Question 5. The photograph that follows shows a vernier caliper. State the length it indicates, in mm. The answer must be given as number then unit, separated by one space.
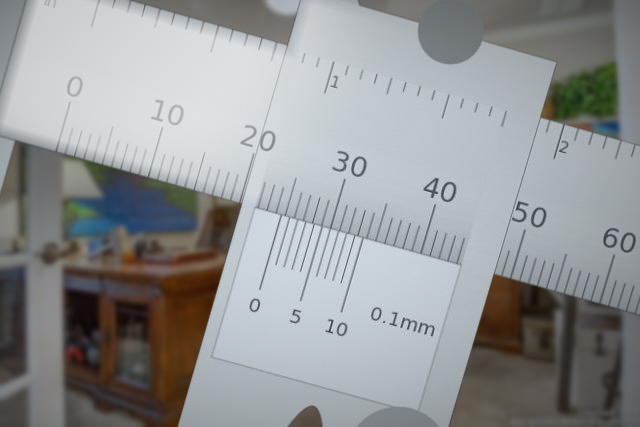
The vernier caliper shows 24.6 mm
